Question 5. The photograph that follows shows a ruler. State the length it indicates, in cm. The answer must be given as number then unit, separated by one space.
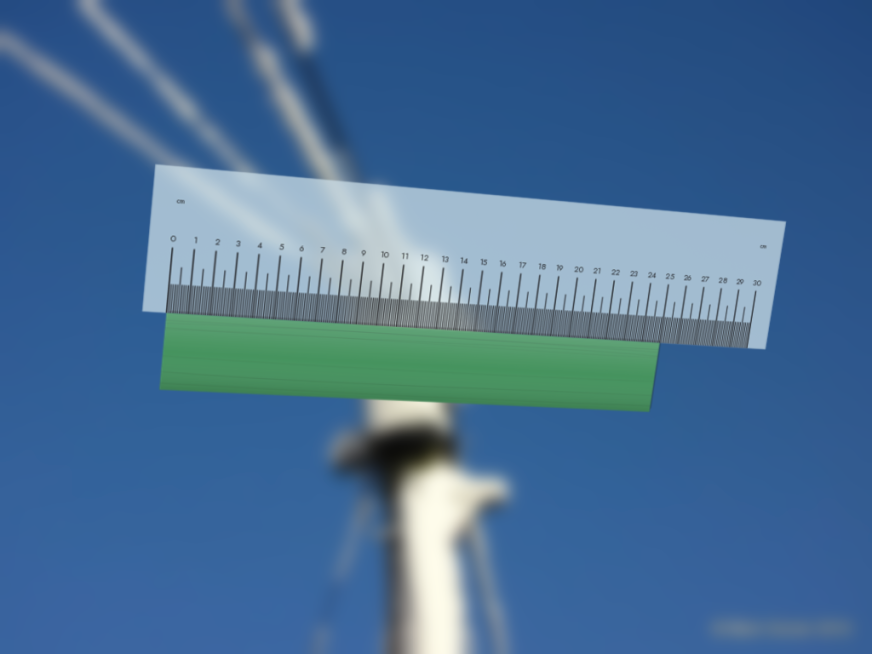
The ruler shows 25 cm
